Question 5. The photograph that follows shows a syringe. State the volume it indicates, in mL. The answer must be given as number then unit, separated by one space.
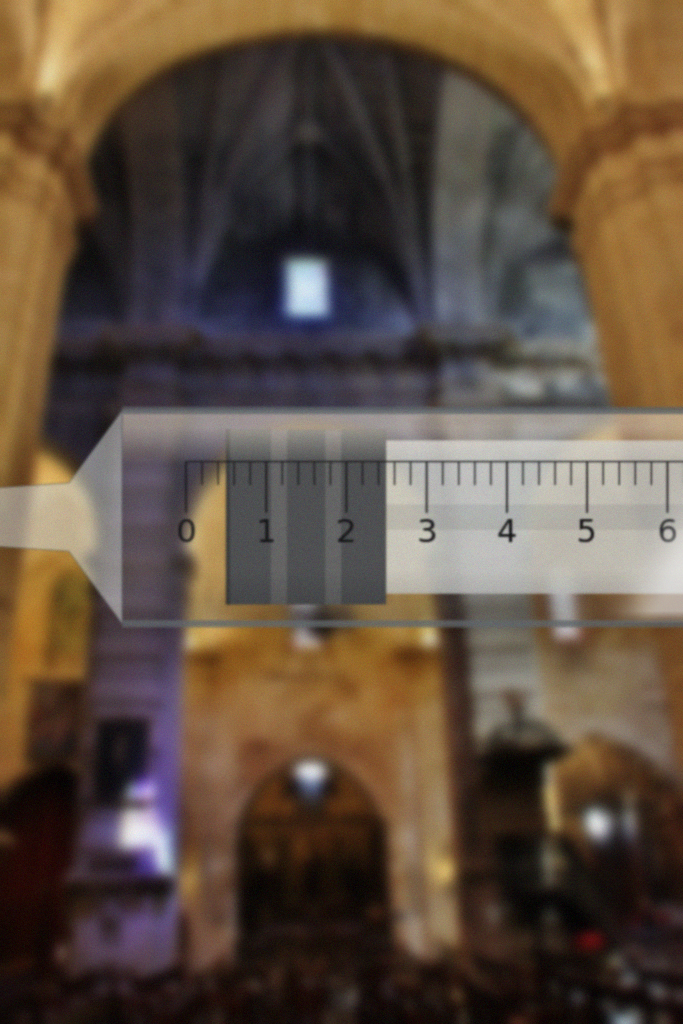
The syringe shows 0.5 mL
